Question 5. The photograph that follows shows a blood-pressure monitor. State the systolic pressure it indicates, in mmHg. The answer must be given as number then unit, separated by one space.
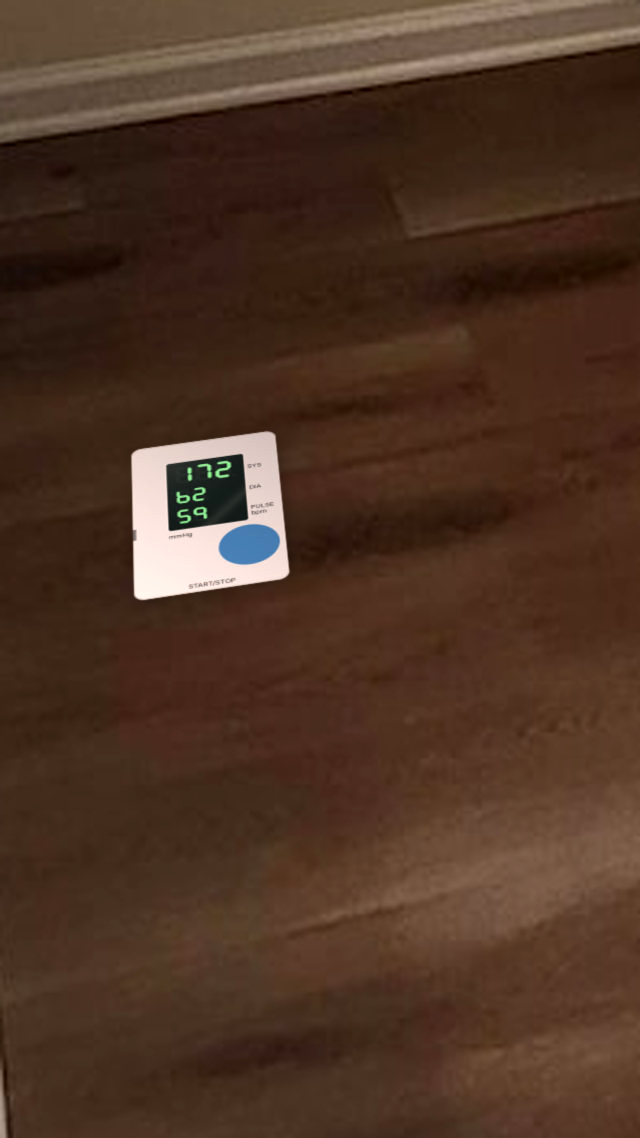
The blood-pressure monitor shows 172 mmHg
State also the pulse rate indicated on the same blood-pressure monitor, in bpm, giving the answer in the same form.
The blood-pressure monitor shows 59 bpm
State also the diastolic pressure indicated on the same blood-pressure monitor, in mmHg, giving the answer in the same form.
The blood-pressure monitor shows 62 mmHg
